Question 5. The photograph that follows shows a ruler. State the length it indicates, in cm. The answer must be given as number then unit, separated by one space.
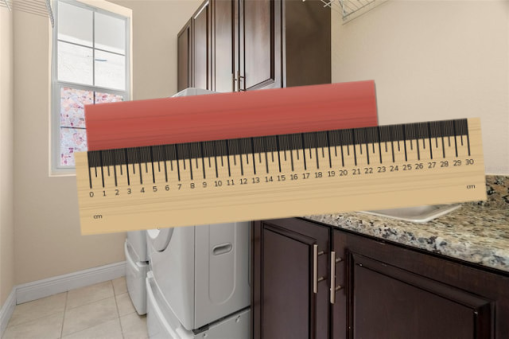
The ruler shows 23 cm
